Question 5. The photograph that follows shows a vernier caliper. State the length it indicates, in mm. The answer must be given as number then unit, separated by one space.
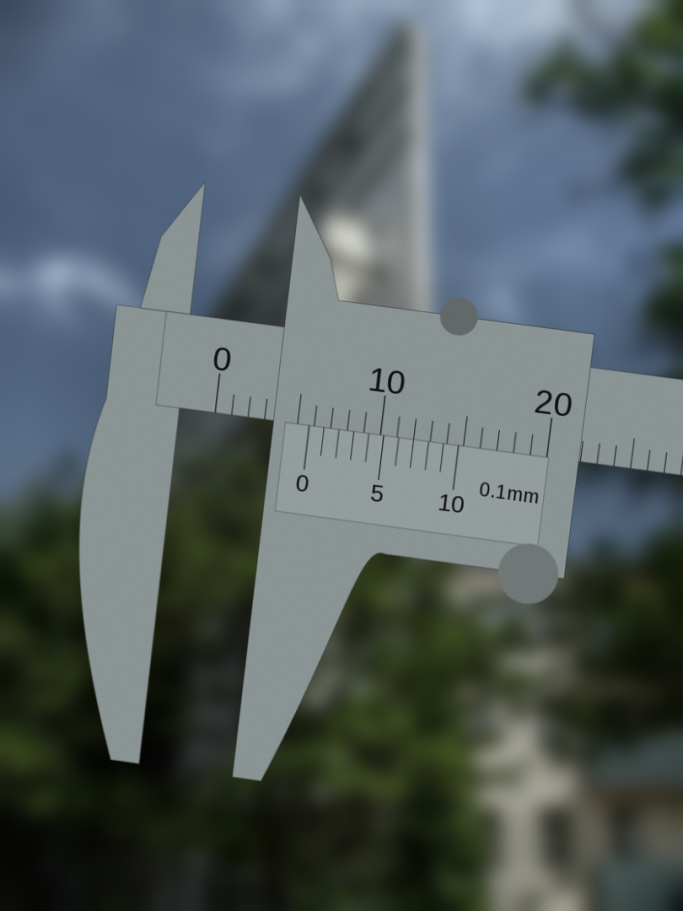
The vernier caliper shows 5.7 mm
